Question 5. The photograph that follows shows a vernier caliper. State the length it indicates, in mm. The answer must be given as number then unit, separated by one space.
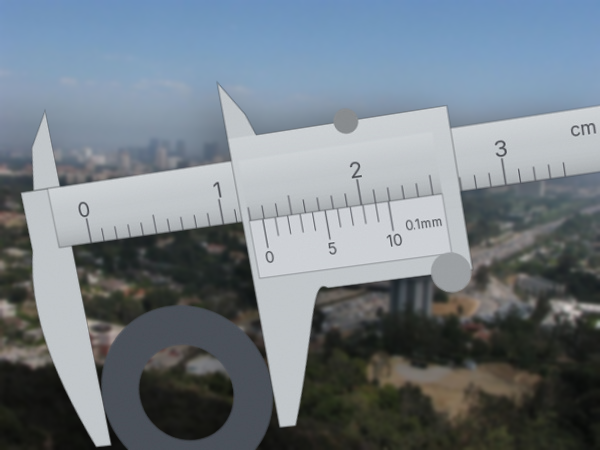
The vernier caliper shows 12.9 mm
